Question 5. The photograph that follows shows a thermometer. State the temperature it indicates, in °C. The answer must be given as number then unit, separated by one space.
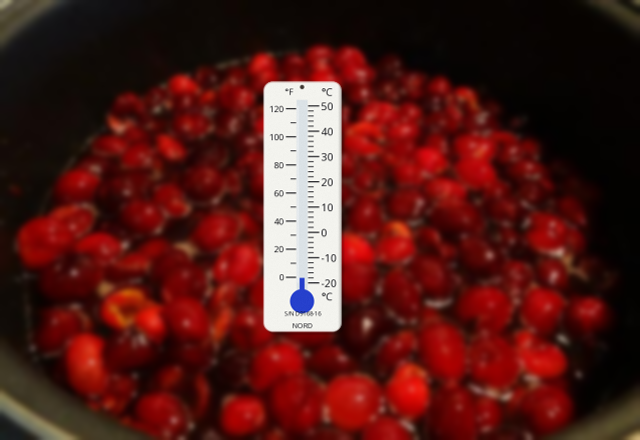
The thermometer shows -18 °C
